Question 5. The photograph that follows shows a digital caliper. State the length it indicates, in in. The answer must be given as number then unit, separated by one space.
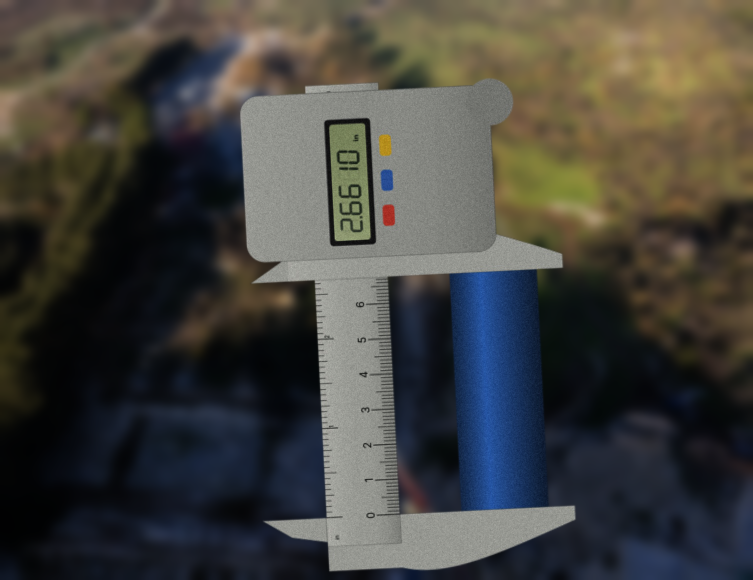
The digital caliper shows 2.6610 in
